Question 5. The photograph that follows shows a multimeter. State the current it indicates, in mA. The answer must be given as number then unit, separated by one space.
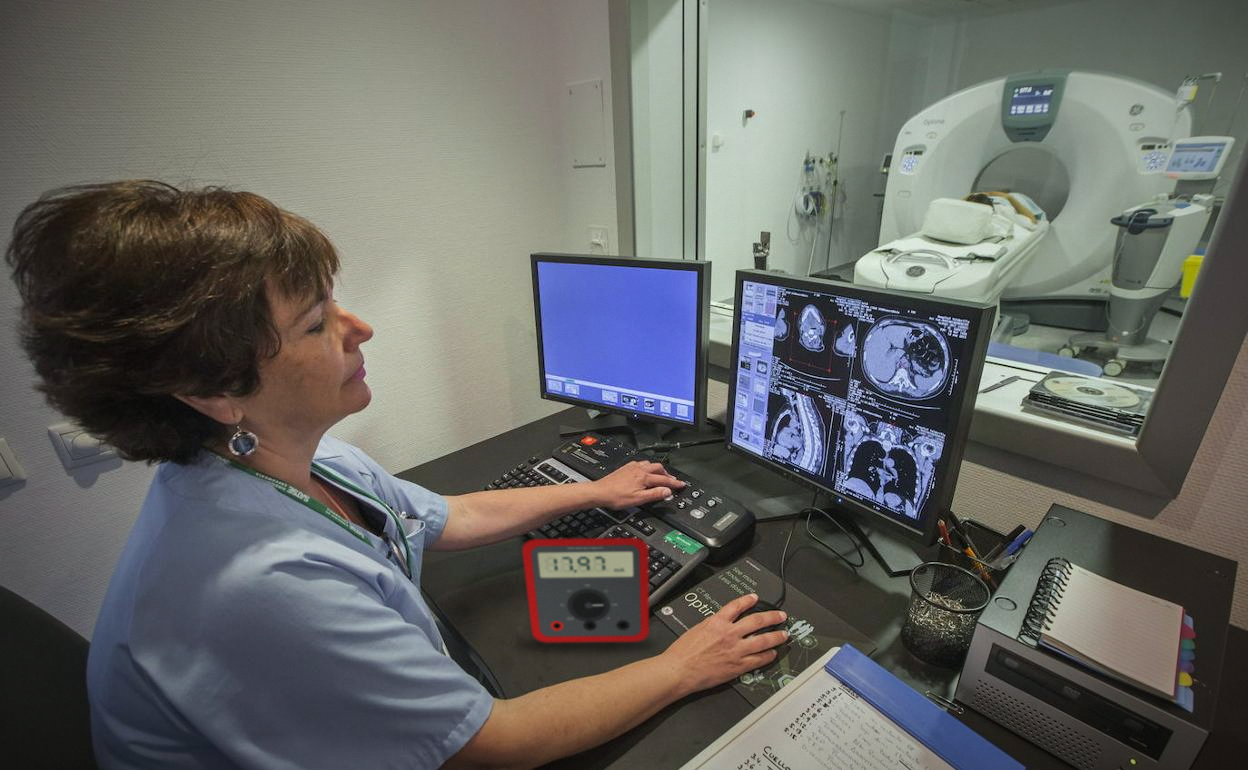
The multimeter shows 17.97 mA
